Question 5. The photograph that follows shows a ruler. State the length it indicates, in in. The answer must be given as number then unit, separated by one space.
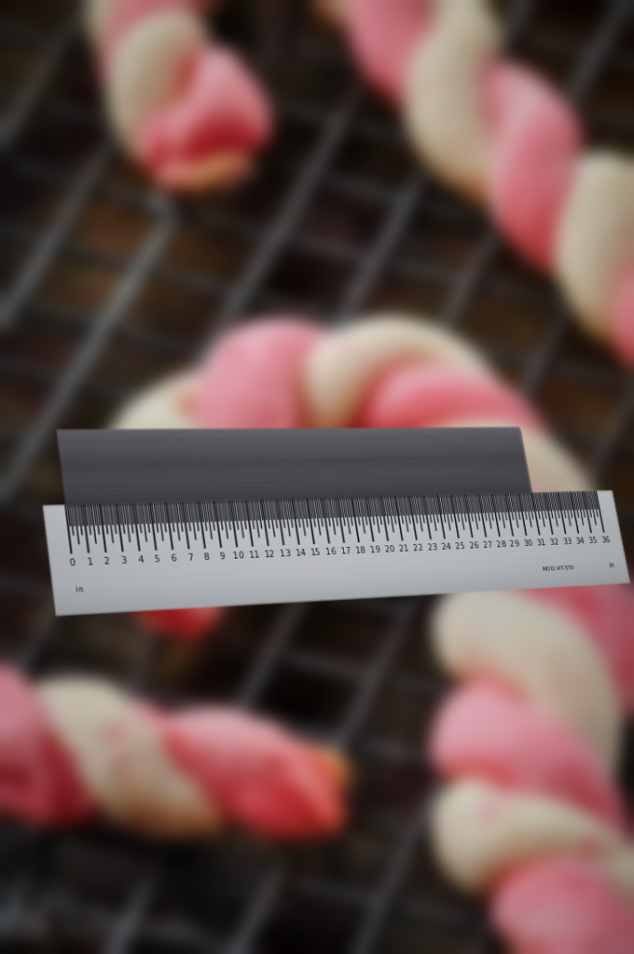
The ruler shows 31 in
